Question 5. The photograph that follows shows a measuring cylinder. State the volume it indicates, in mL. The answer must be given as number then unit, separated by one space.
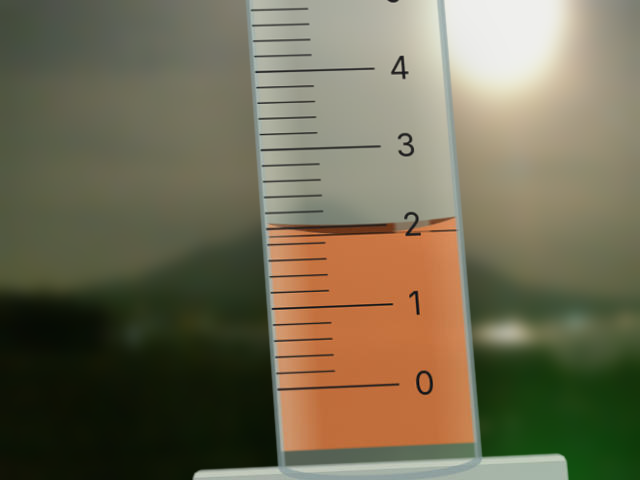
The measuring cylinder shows 1.9 mL
